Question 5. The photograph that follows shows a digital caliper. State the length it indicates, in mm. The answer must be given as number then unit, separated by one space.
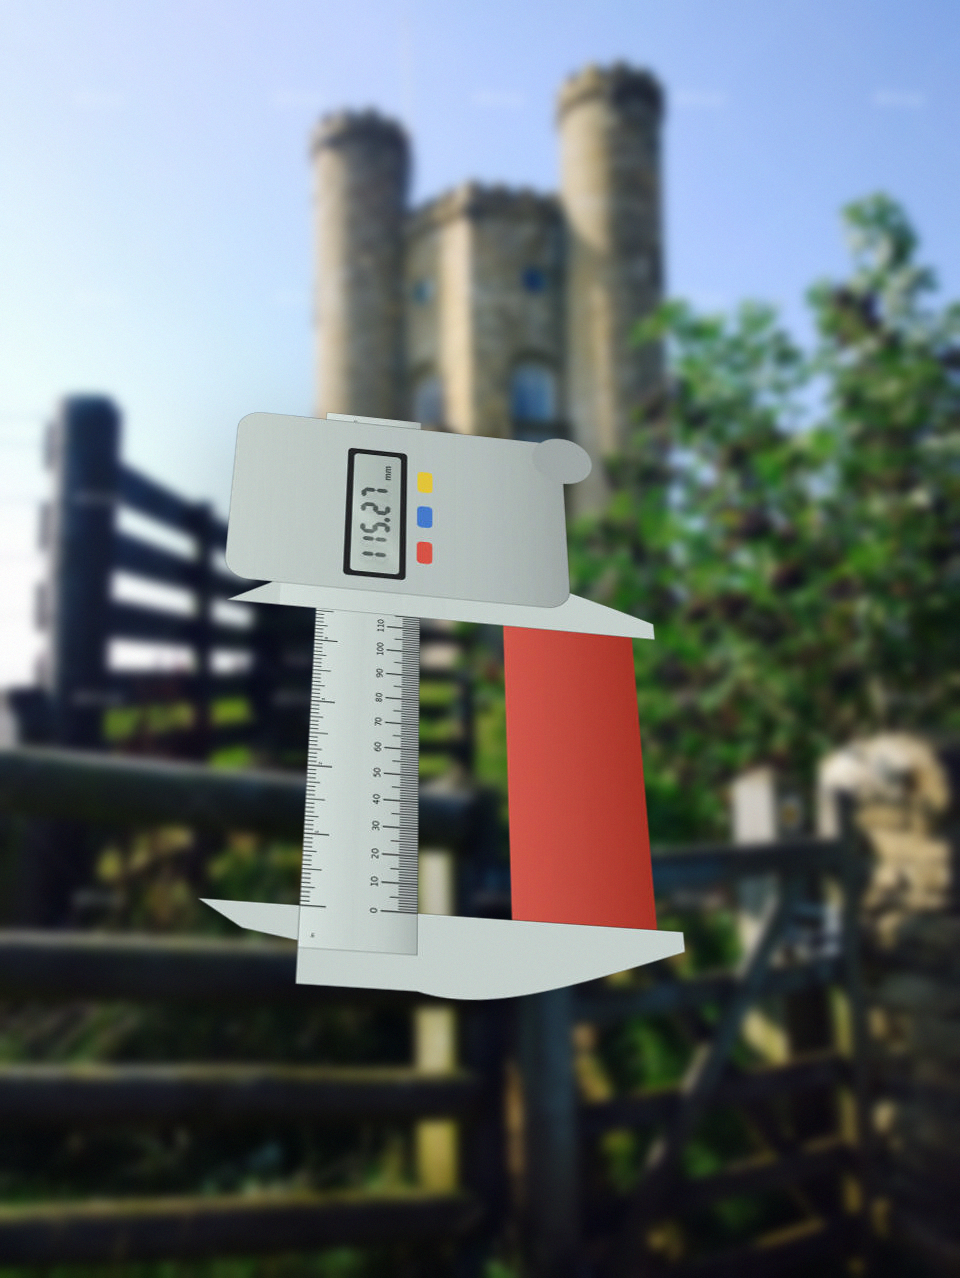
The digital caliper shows 115.27 mm
